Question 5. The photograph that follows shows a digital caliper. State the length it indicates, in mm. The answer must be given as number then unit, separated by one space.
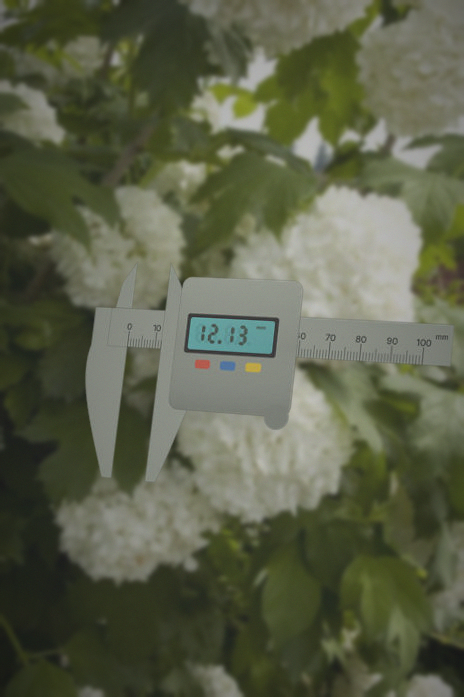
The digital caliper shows 12.13 mm
